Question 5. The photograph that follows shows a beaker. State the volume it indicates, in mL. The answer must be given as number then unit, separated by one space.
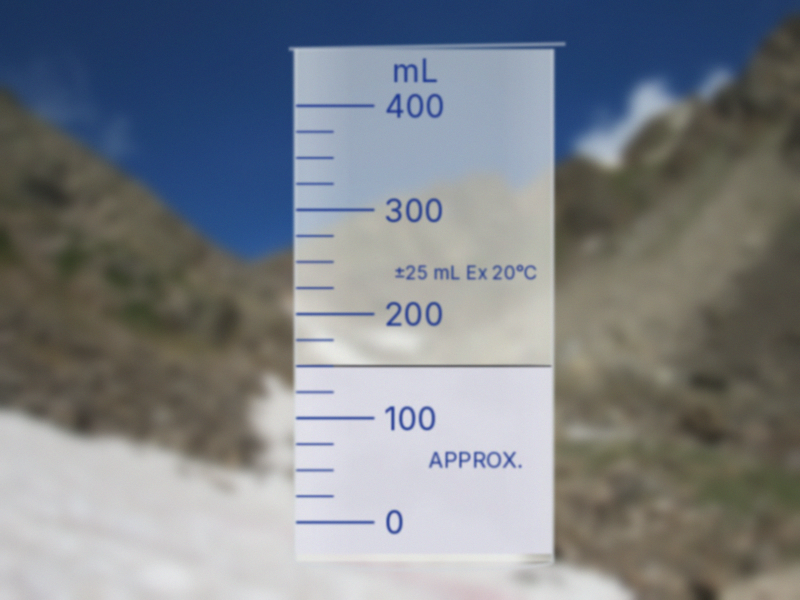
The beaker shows 150 mL
